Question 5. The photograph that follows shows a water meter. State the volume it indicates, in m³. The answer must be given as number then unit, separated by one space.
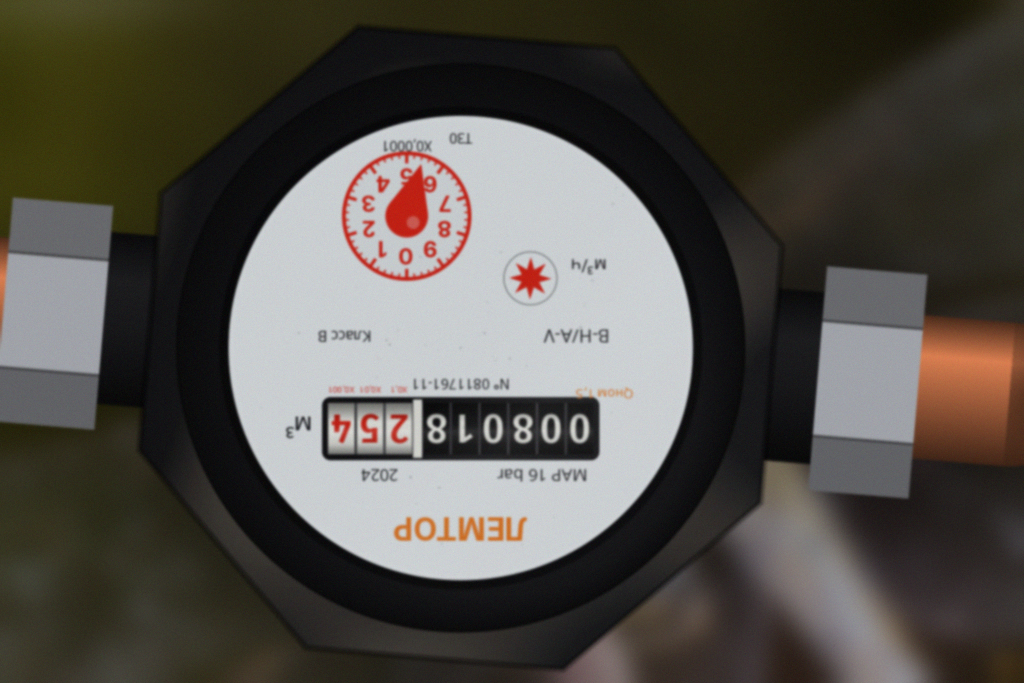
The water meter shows 8018.2545 m³
